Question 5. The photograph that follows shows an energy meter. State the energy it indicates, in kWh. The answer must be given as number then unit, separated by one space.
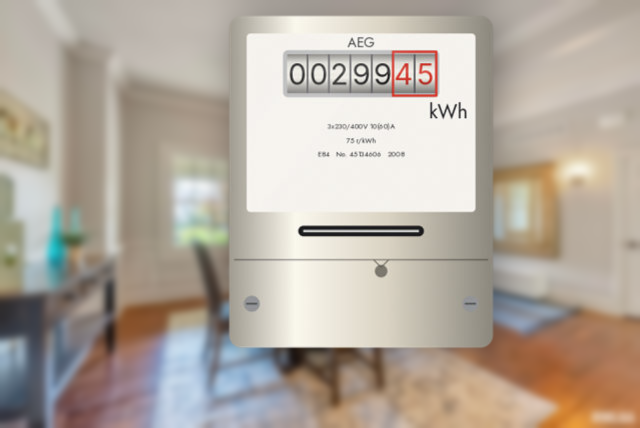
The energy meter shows 299.45 kWh
